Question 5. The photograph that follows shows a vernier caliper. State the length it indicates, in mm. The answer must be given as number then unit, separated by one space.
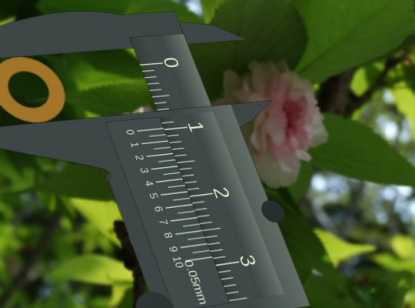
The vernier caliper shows 9.8 mm
